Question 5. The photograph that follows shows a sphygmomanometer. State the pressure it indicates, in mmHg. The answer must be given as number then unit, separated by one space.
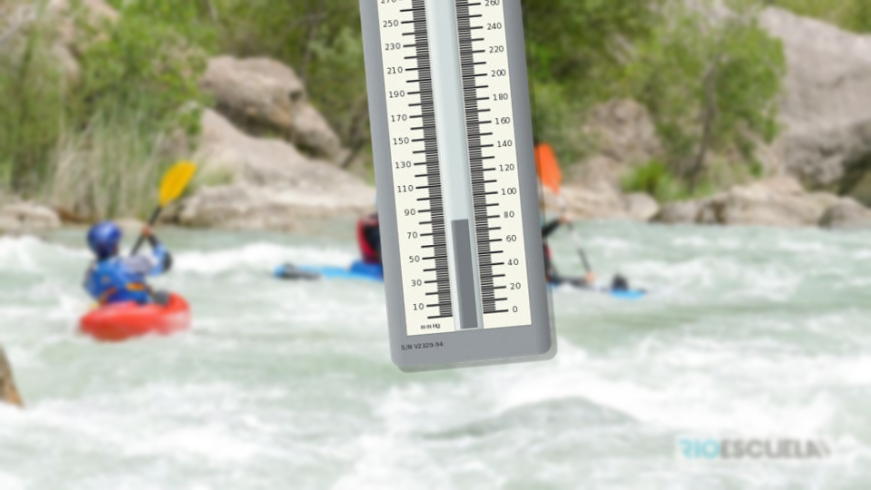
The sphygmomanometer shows 80 mmHg
